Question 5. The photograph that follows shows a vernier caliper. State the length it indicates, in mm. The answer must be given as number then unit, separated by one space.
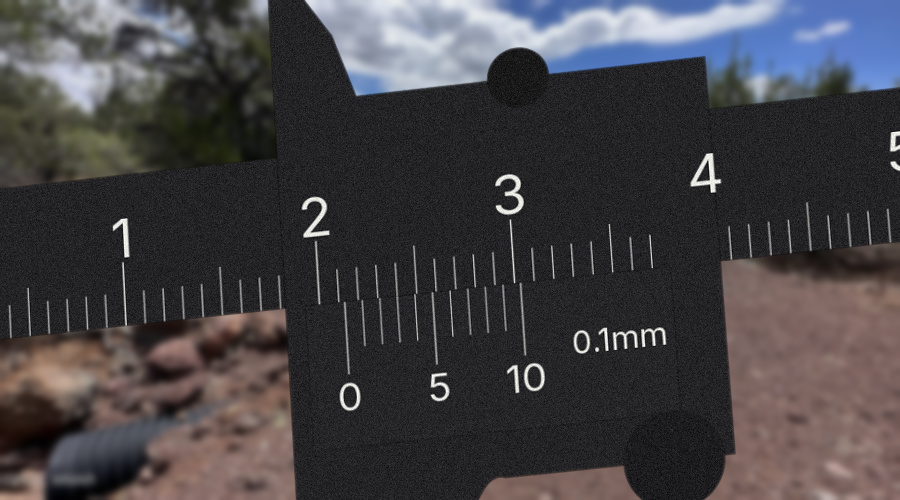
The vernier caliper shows 21.3 mm
